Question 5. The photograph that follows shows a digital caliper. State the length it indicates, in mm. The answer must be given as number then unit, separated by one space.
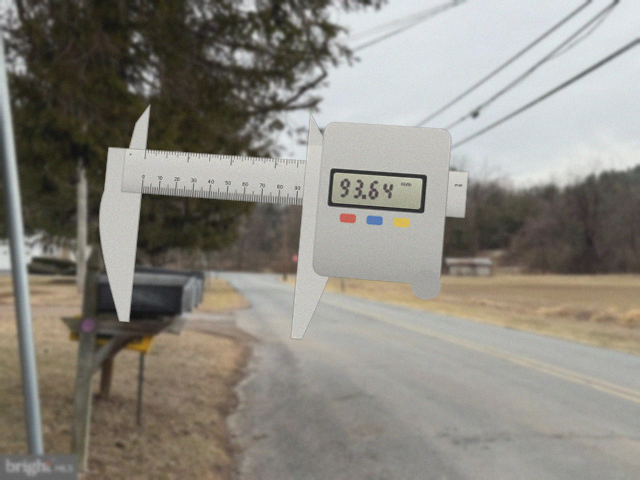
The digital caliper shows 93.64 mm
